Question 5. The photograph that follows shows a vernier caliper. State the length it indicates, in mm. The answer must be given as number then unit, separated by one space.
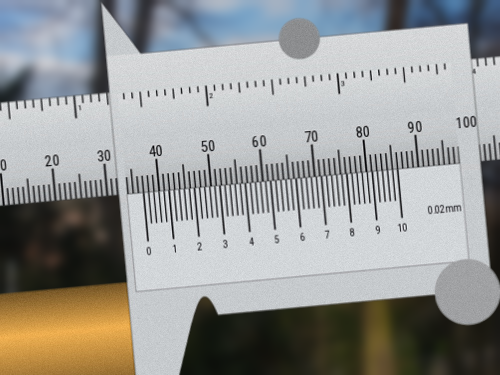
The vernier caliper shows 37.0 mm
